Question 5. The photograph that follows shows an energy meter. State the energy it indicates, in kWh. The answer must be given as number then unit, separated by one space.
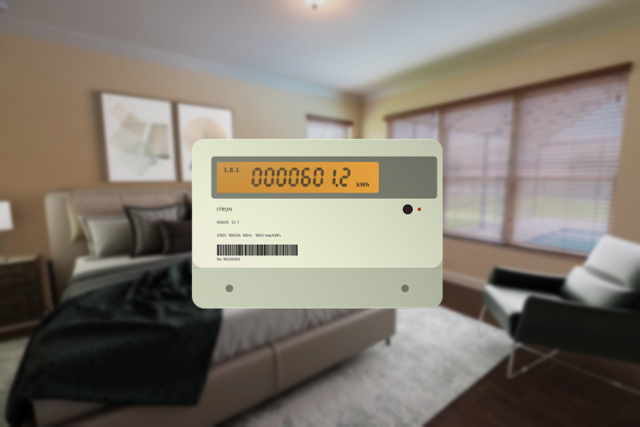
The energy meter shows 601.2 kWh
